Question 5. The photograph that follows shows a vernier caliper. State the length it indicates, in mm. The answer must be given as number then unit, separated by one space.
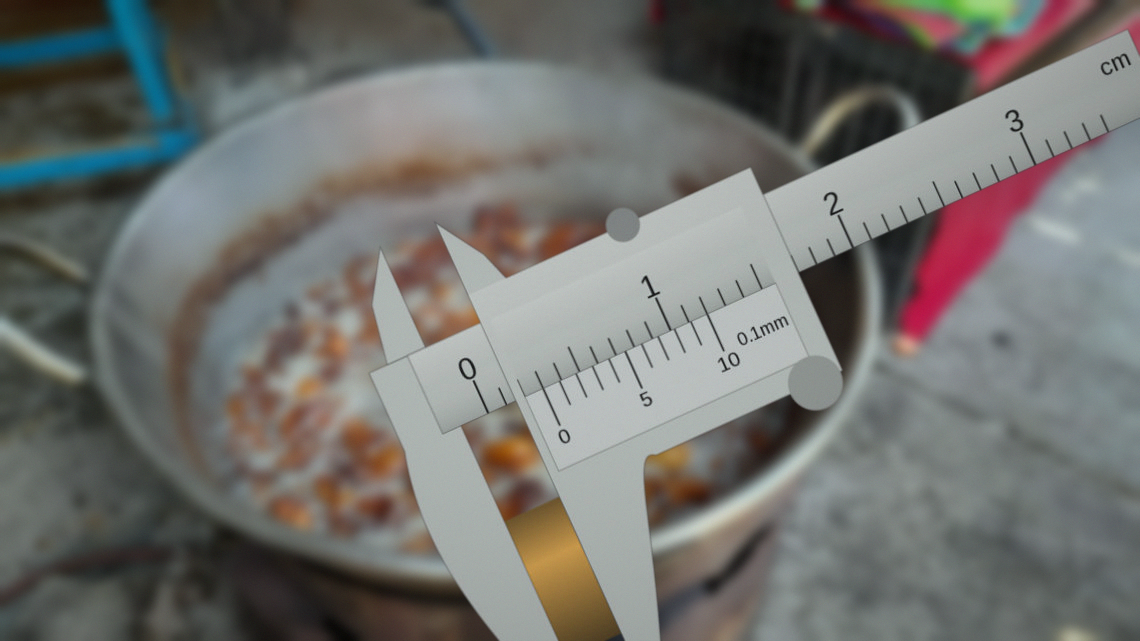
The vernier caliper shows 3.0 mm
